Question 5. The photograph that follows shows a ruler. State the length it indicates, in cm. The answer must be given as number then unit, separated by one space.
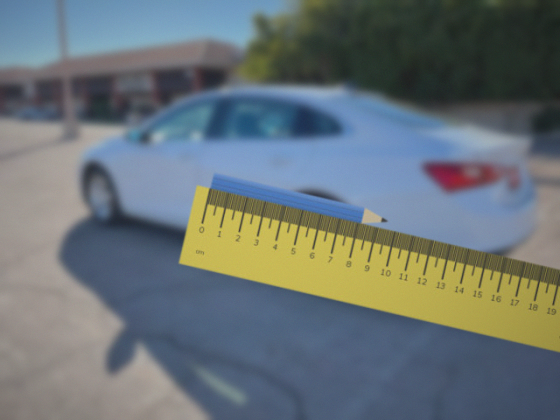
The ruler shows 9.5 cm
